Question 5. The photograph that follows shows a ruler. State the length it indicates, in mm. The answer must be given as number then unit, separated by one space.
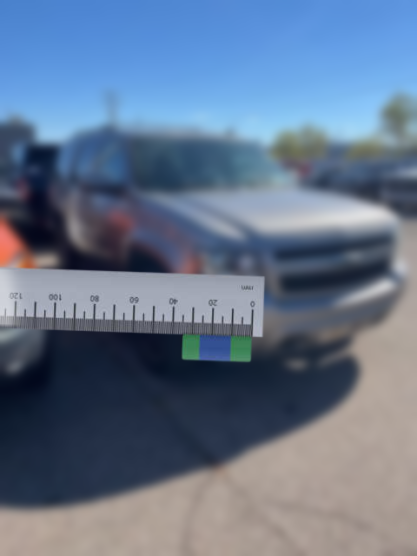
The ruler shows 35 mm
